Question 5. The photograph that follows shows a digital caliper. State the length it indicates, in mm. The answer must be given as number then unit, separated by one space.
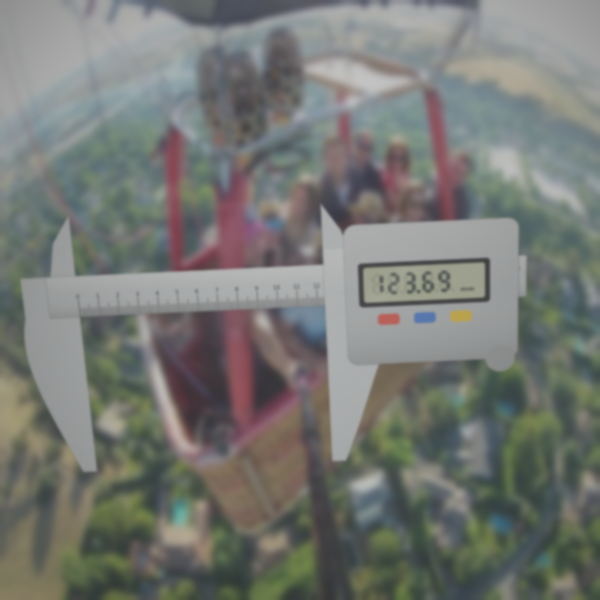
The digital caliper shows 123.69 mm
